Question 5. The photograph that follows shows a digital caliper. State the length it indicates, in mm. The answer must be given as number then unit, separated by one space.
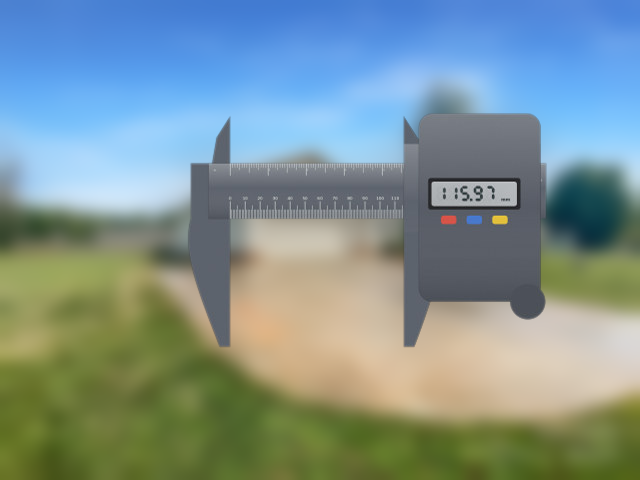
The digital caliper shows 115.97 mm
